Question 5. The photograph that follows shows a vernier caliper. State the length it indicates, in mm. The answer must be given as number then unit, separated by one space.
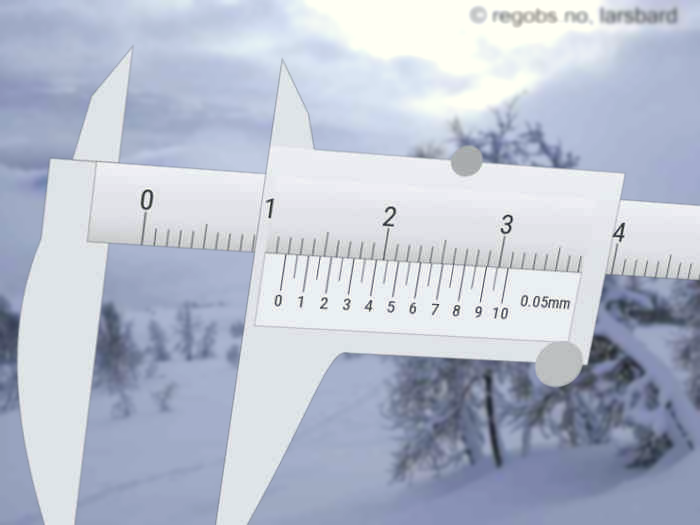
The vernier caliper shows 11.8 mm
